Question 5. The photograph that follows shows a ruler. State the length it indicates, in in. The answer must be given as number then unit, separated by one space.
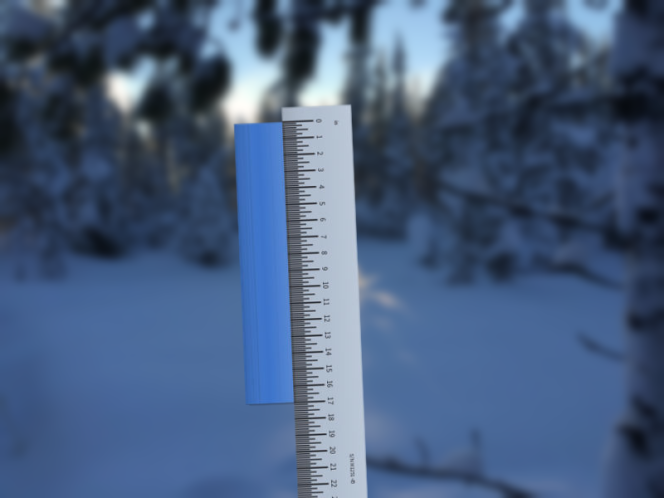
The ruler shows 17 in
